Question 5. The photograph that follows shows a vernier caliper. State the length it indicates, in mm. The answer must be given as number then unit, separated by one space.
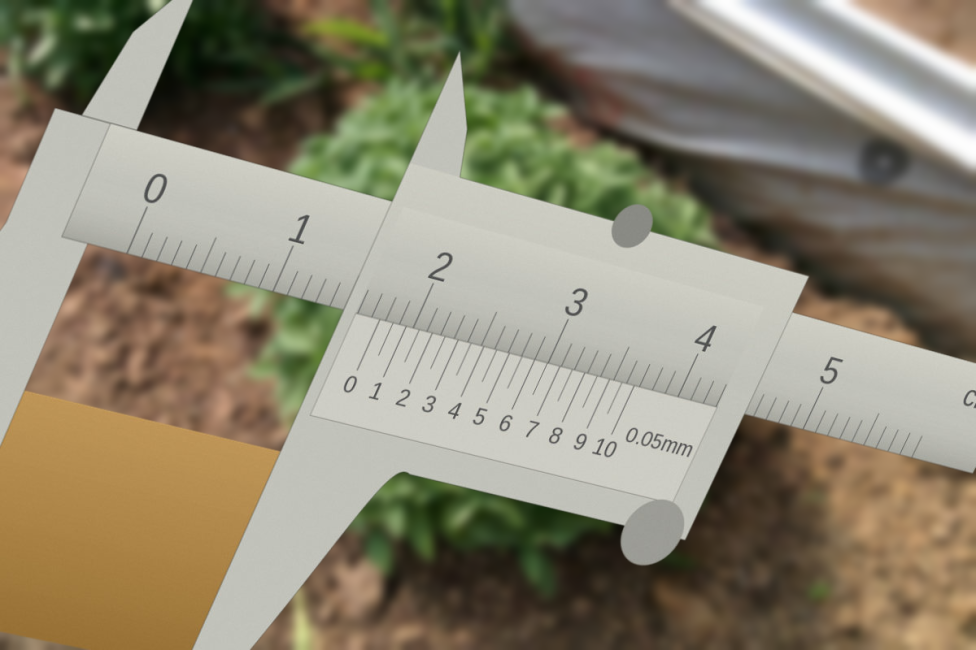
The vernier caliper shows 17.6 mm
